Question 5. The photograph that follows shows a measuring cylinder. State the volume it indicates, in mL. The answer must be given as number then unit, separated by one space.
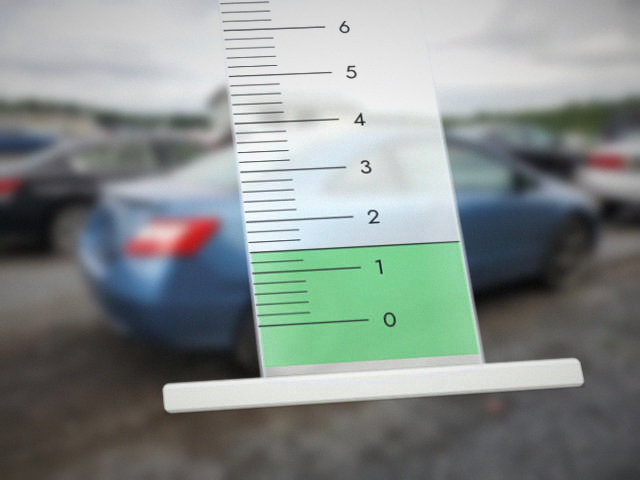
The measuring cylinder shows 1.4 mL
